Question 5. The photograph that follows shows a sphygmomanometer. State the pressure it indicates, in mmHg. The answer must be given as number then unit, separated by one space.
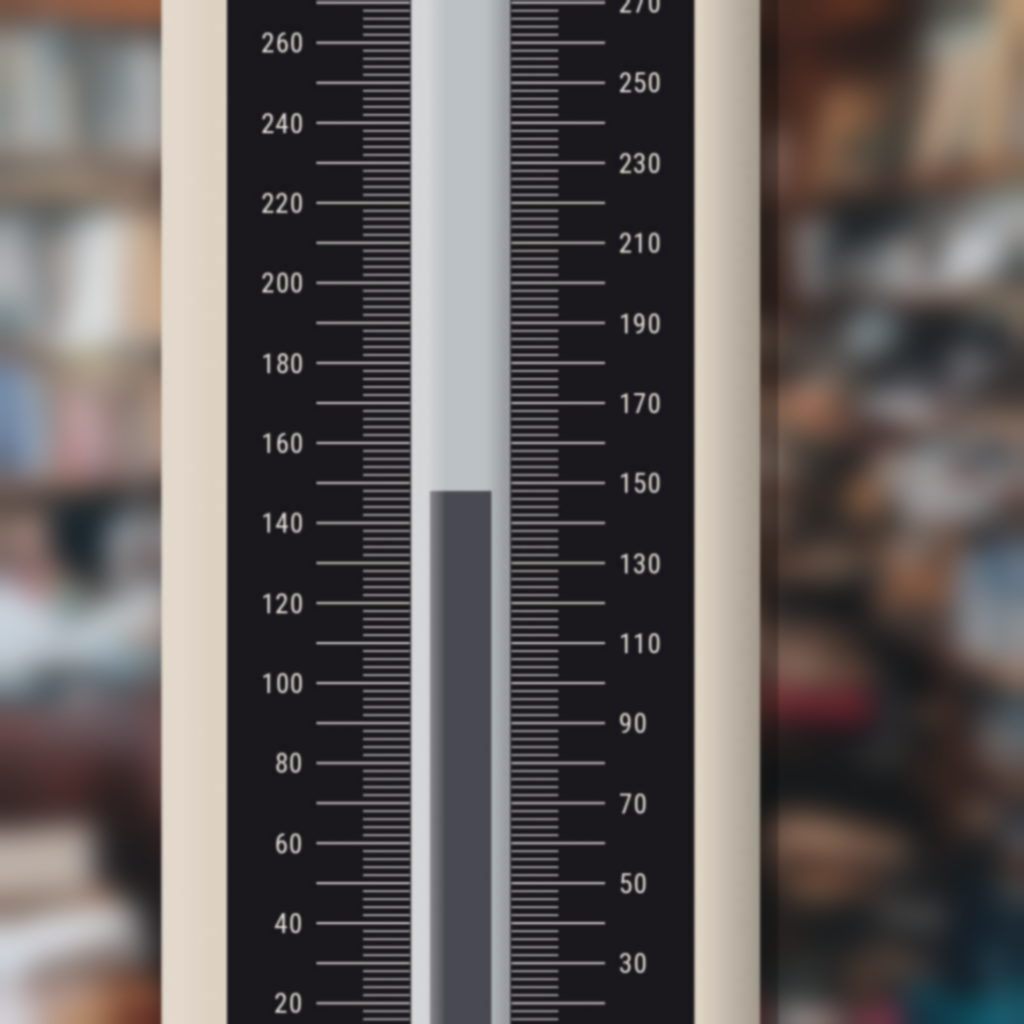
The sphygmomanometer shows 148 mmHg
